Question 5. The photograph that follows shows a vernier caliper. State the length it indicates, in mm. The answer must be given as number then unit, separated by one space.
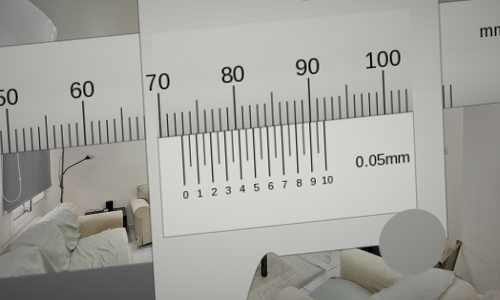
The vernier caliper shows 72.8 mm
